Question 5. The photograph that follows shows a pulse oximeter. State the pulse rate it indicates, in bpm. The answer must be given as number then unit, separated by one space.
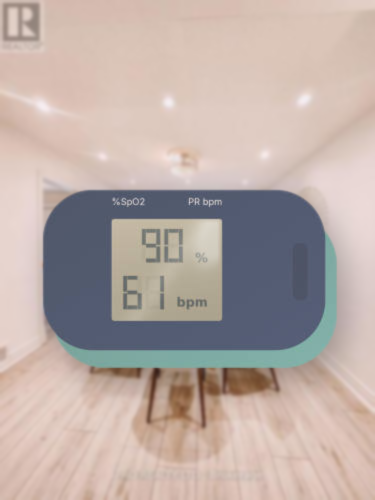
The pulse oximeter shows 61 bpm
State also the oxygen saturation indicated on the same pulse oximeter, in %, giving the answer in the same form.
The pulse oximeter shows 90 %
